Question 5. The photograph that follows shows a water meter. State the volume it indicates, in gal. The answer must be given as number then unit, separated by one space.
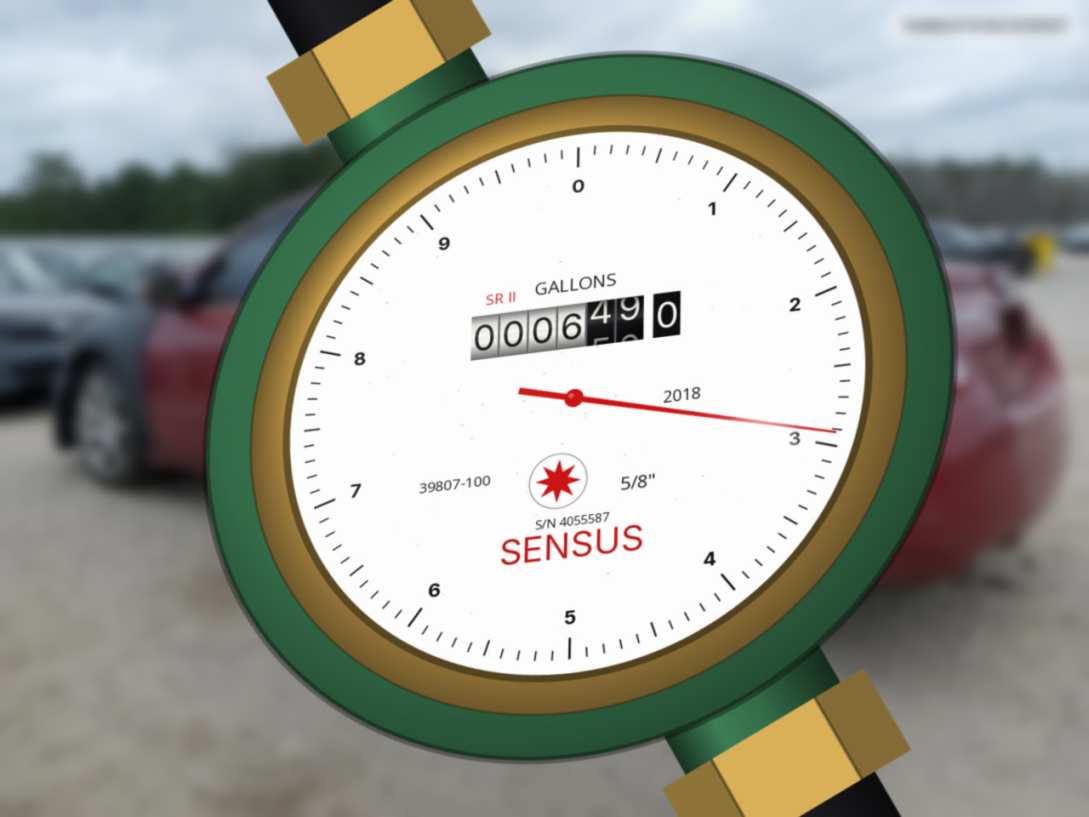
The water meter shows 6492.9 gal
